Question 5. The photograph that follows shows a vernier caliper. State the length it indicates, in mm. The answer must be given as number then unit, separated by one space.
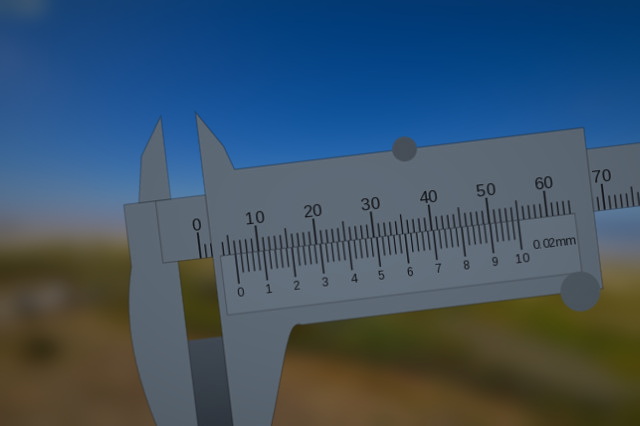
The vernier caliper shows 6.0 mm
